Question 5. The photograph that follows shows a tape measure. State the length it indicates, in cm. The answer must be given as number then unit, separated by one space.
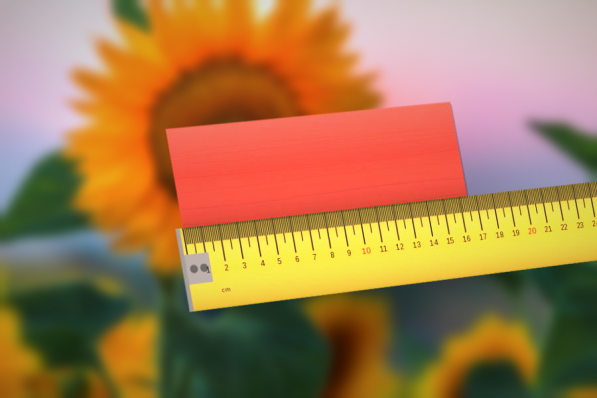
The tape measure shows 16.5 cm
